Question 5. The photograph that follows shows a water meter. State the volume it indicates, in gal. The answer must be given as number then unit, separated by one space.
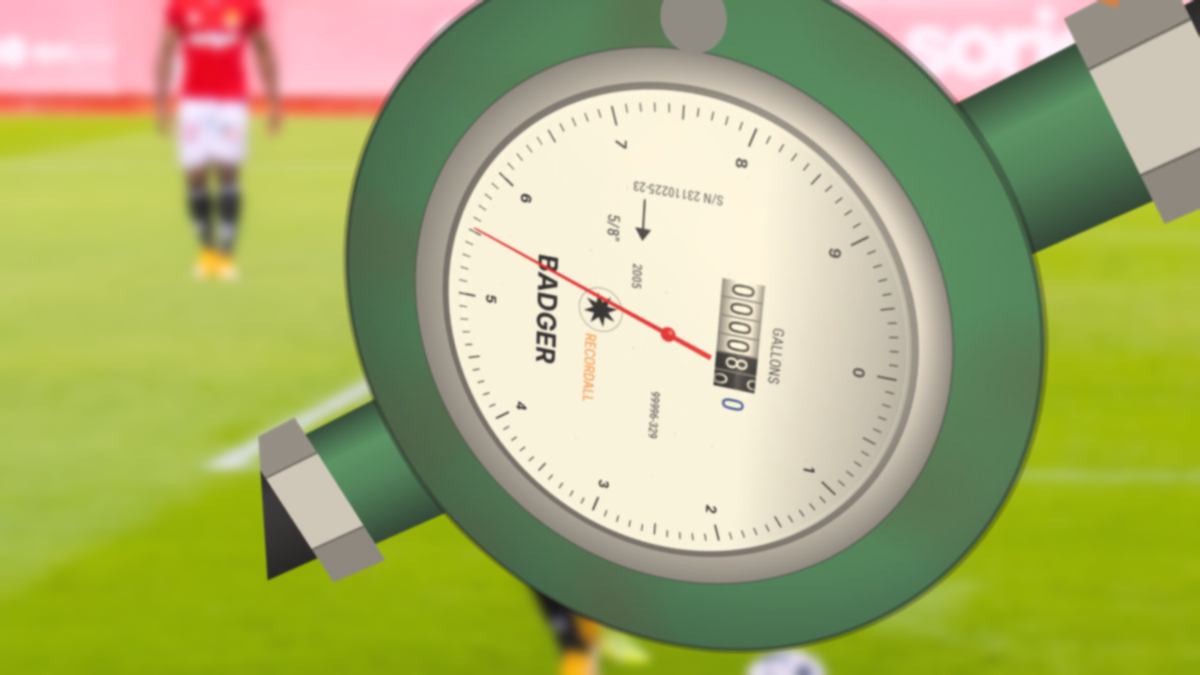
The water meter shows 885.5 gal
